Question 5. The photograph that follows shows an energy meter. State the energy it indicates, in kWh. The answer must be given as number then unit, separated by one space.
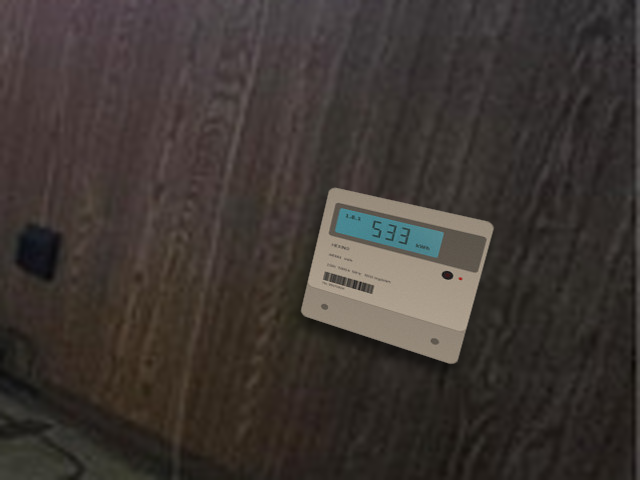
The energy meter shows 533 kWh
